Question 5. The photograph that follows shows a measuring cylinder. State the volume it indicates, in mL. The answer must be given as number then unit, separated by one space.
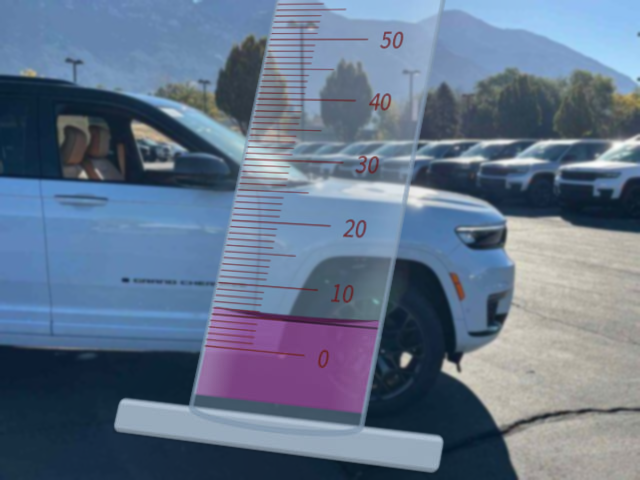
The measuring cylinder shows 5 mL
